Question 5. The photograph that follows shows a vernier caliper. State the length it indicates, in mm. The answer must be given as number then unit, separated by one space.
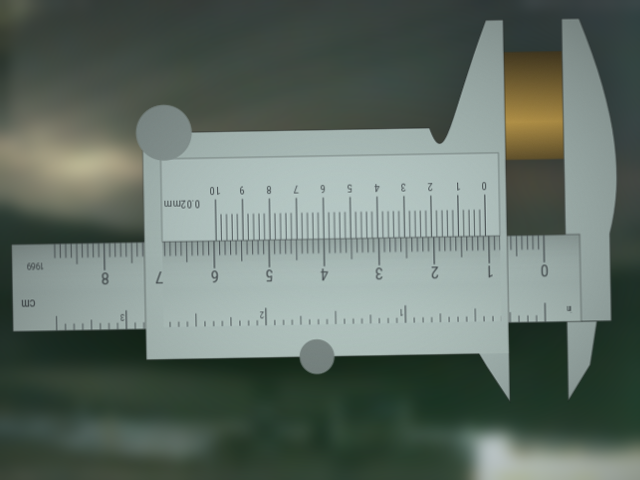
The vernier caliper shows 10.6 mm
